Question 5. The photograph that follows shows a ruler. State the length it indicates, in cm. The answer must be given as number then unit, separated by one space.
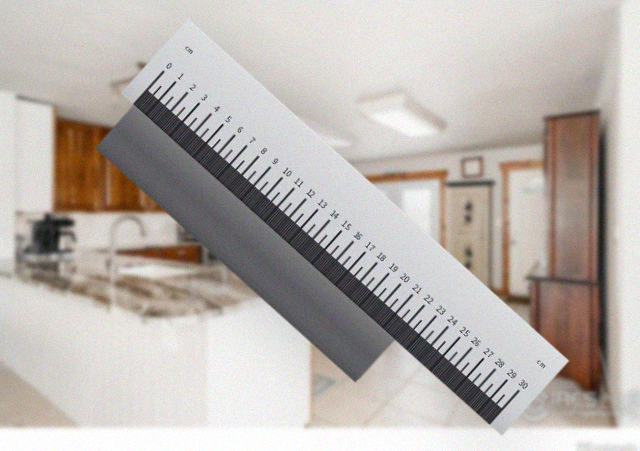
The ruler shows 22 cm
